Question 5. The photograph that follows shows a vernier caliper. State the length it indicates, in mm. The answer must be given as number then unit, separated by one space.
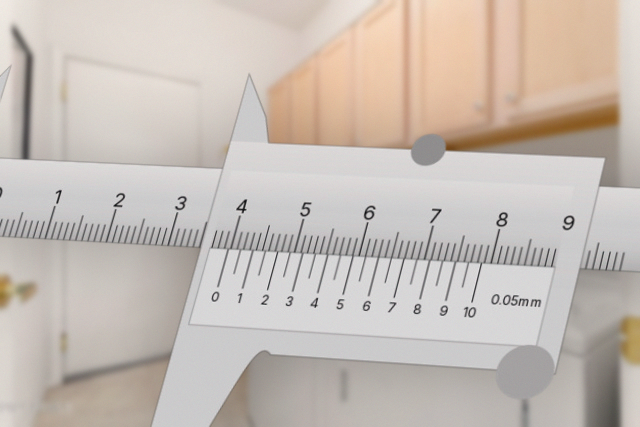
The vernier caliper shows 39.6 mm
